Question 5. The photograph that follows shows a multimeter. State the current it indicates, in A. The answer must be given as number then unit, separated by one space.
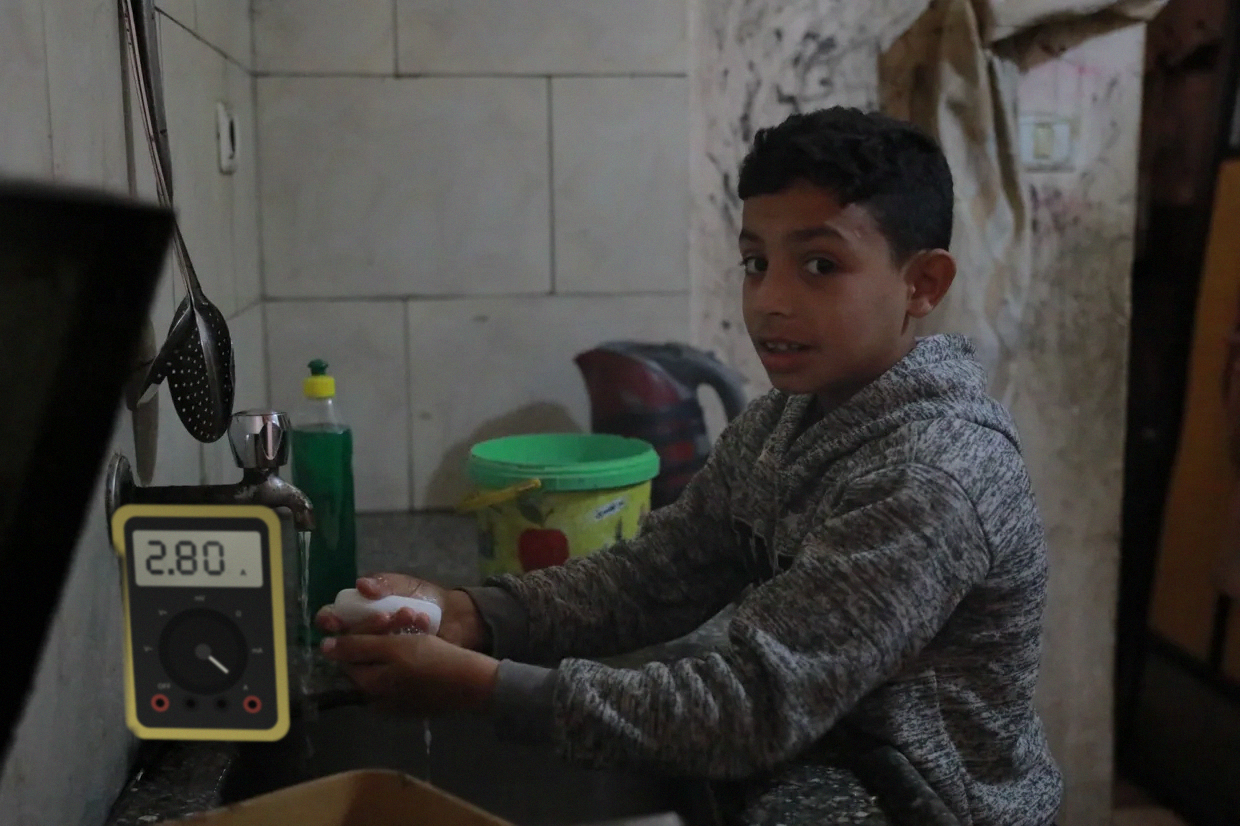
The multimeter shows 2.80 A
